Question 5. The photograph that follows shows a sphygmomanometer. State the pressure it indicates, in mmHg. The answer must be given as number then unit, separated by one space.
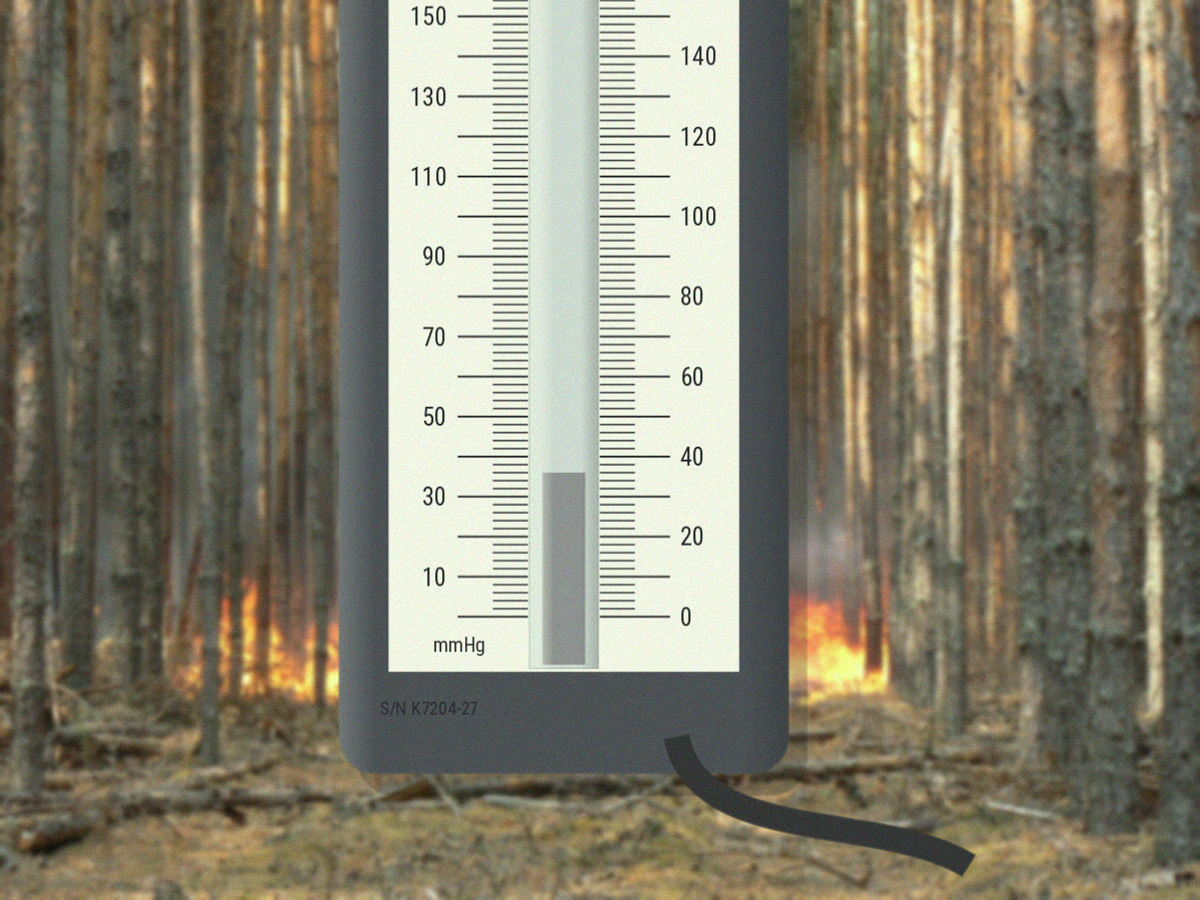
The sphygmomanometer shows 36 mmHg
